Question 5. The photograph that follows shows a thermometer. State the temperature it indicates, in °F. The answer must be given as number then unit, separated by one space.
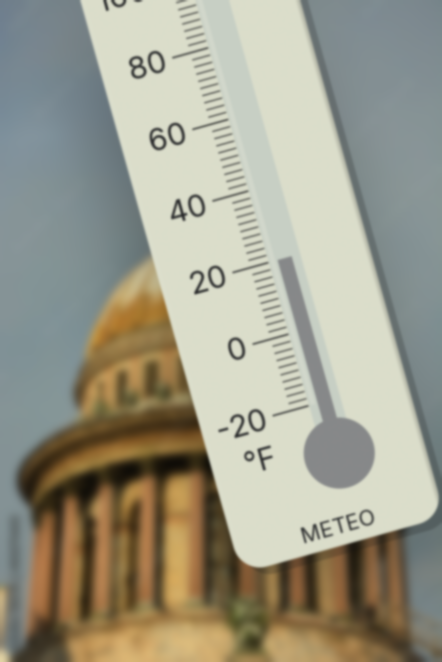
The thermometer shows 20 °F
